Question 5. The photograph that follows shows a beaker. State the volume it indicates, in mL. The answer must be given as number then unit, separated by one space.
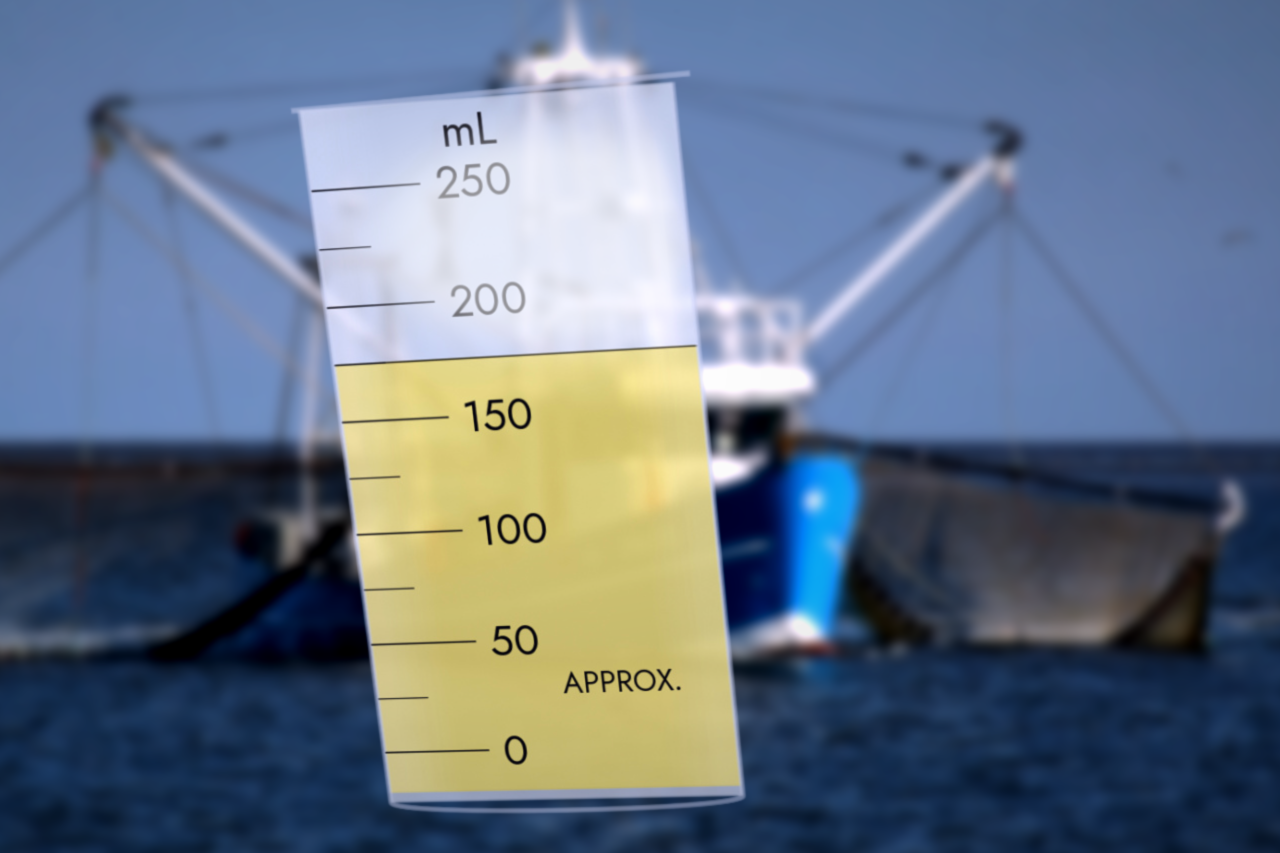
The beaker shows 175 mL
